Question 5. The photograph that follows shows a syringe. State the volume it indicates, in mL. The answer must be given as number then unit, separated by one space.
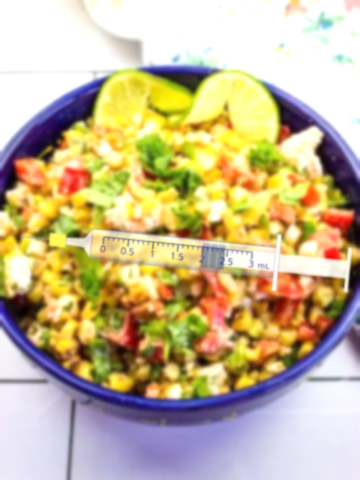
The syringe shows 2 mL
